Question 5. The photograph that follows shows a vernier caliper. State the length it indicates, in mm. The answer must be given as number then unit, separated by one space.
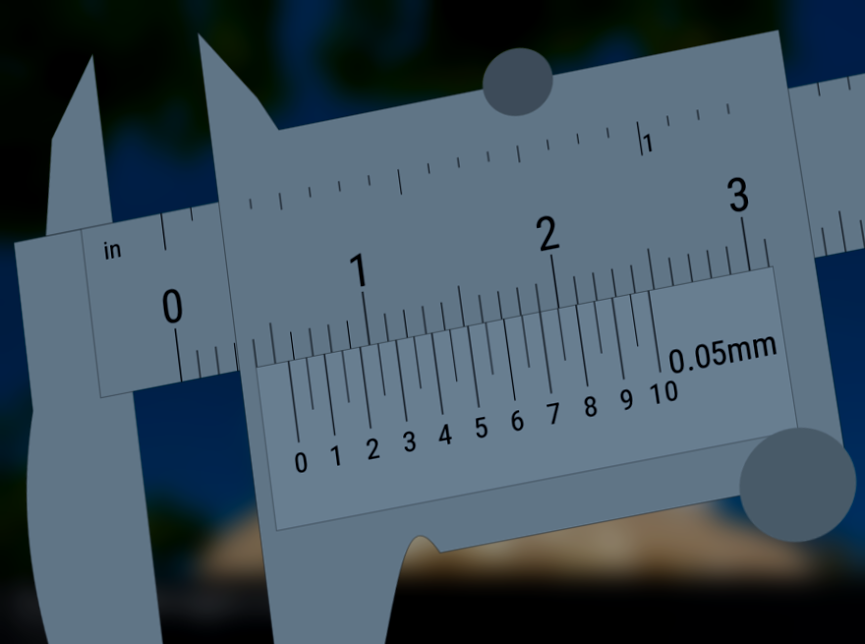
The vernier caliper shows 5.7 mm
